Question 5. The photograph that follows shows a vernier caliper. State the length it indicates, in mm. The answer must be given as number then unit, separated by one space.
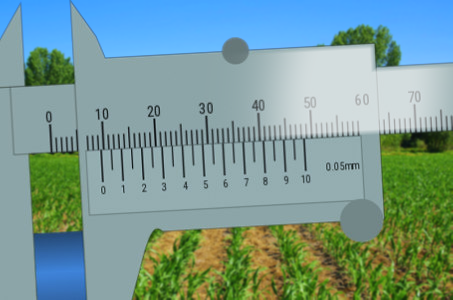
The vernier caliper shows 9.5 mm
